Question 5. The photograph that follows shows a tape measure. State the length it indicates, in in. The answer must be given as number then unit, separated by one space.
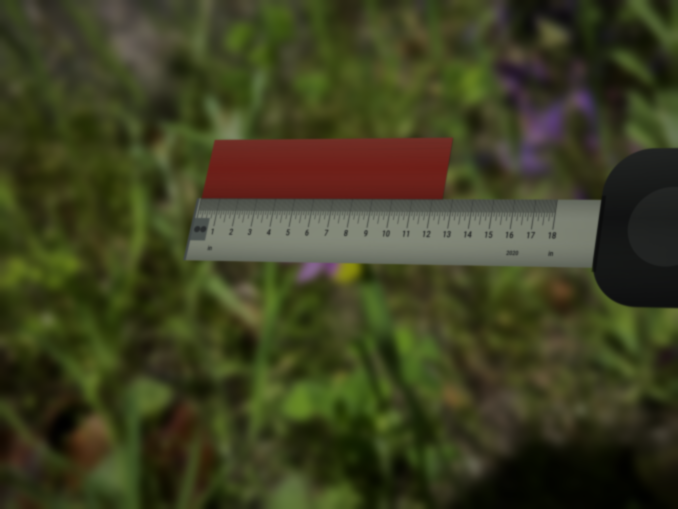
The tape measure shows 12.5 in
